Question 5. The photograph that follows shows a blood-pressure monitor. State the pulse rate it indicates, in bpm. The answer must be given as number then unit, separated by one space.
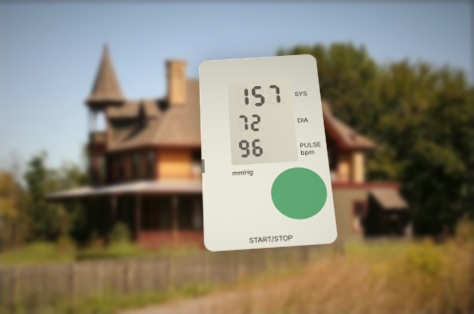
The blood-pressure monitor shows 96 bpm
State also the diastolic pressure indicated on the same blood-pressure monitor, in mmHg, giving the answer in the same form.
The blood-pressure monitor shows 72 mmHg
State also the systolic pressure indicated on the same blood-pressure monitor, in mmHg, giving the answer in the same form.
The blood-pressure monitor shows 157 mmHg
